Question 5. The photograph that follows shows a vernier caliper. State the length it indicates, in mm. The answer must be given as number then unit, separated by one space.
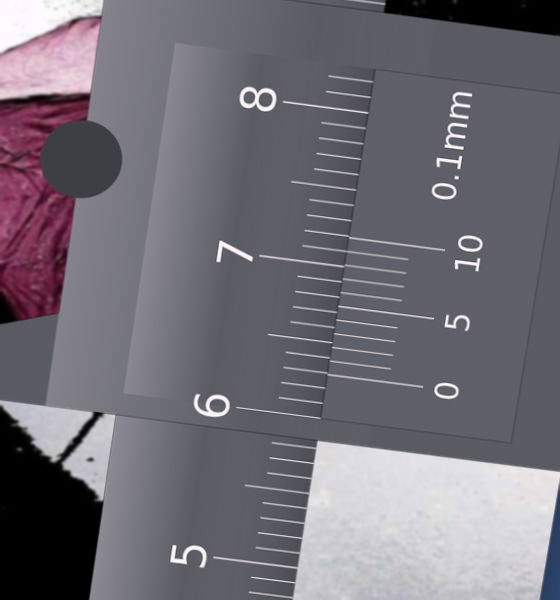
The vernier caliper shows 62.9 mm
